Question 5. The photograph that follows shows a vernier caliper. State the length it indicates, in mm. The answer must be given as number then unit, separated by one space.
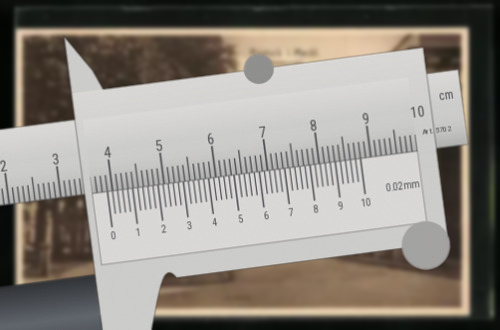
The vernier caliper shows 39.0 mm
